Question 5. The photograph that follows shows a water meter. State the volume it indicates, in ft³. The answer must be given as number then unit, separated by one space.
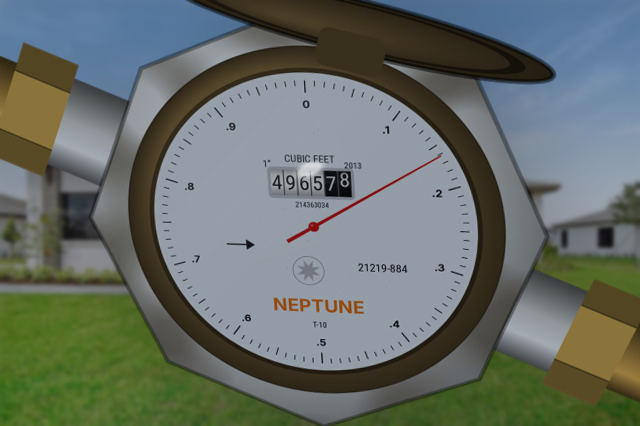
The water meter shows 496578.16 ft³
